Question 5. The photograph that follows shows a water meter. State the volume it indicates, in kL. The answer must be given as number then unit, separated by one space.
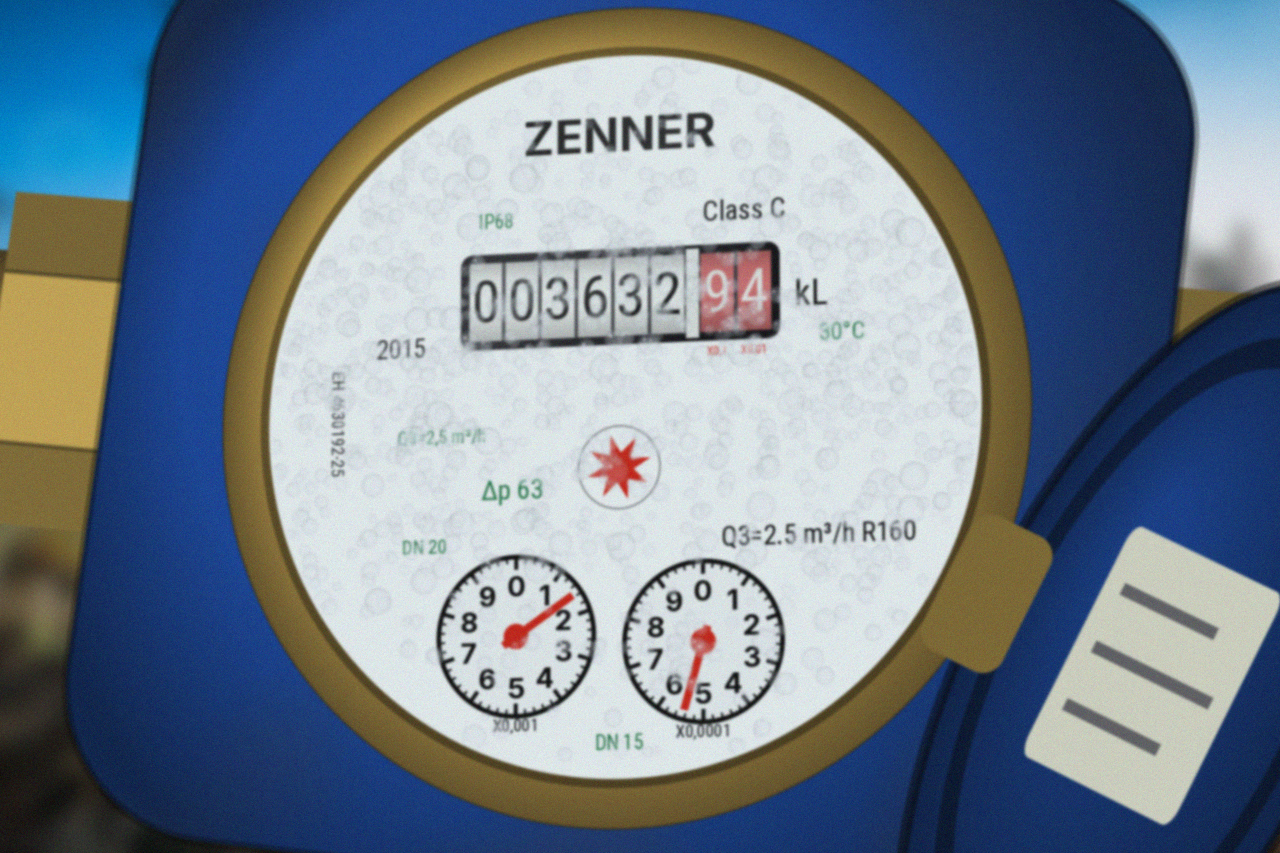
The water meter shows 3632.9415 kL
